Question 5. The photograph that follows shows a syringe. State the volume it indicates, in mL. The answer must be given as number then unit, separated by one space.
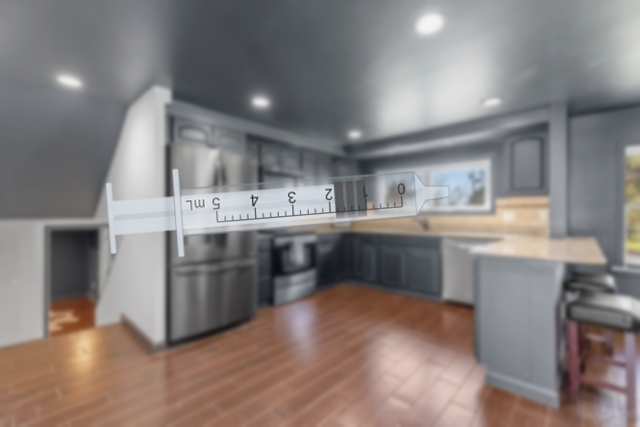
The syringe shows 1 mL
